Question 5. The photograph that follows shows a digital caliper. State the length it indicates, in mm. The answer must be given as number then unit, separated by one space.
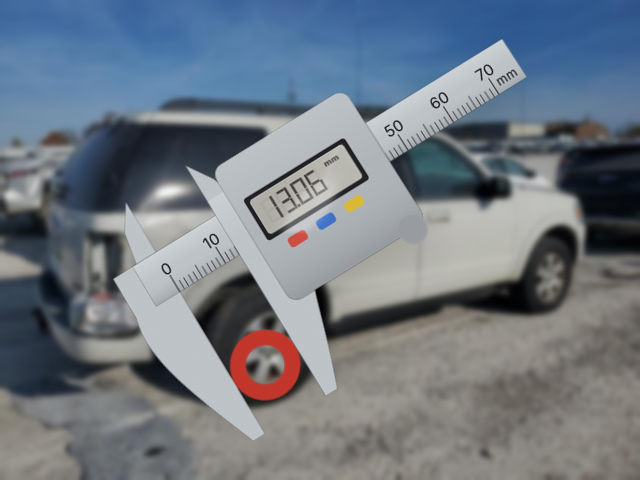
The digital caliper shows 13.06 mm
